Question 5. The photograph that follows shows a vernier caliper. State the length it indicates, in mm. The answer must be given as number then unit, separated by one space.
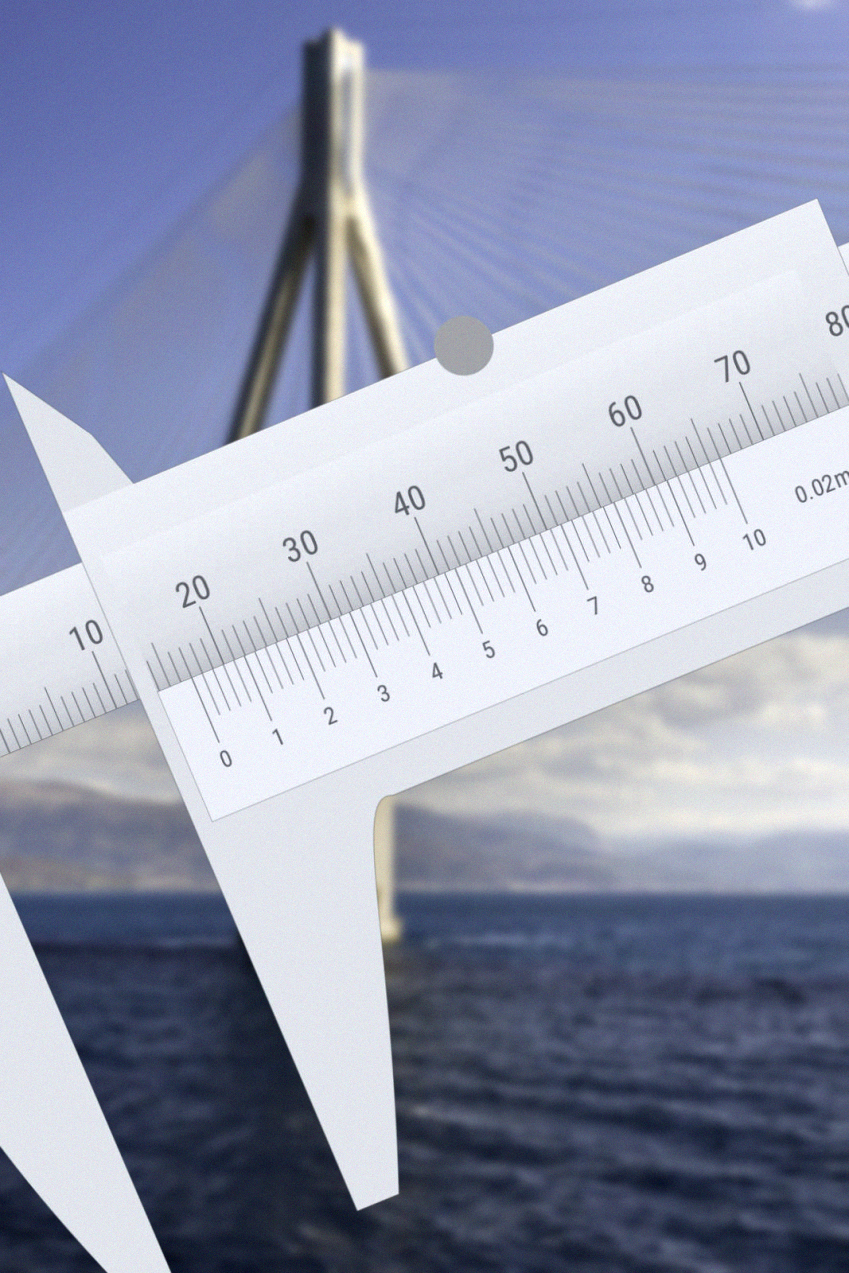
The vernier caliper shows 17.0 mm
